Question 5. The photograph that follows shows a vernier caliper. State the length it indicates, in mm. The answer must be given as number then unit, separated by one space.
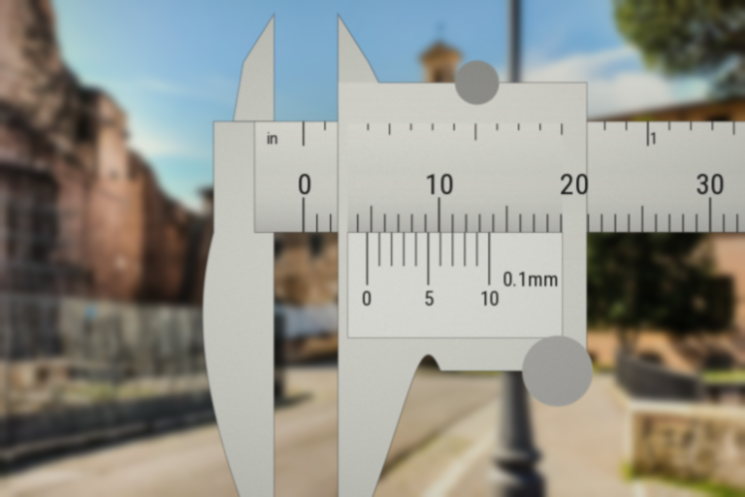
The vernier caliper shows 4.7 mm
